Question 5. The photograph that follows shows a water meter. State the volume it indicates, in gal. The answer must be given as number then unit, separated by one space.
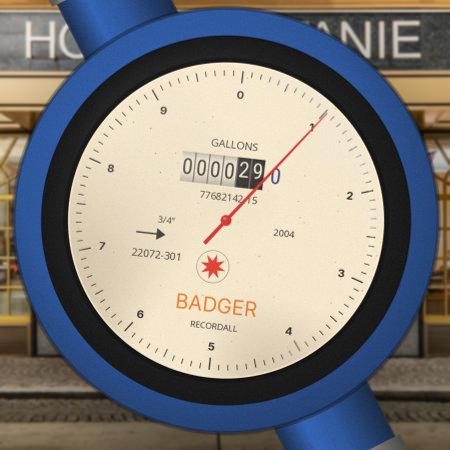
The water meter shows 291.0 gal
